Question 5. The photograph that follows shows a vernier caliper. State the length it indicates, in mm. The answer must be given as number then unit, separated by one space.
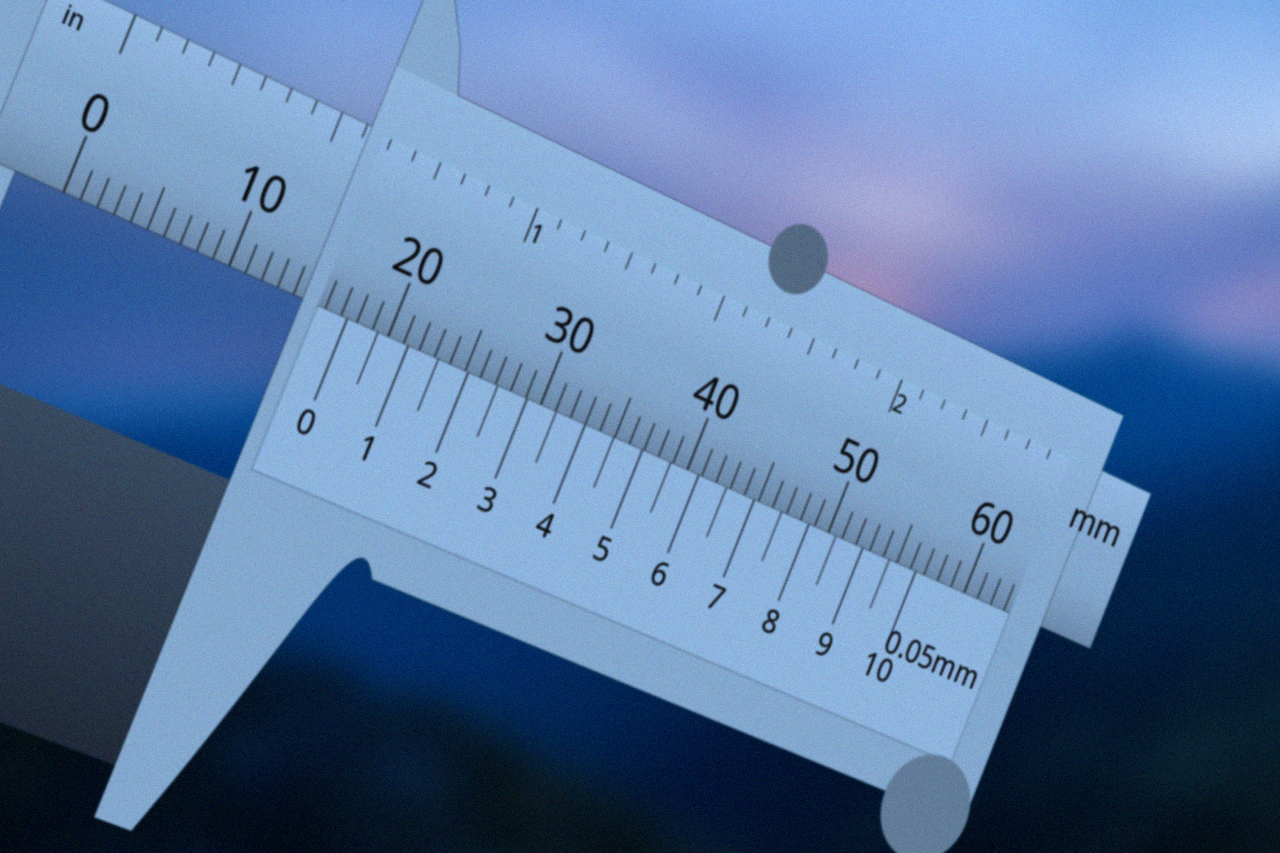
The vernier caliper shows 17.4 mm
